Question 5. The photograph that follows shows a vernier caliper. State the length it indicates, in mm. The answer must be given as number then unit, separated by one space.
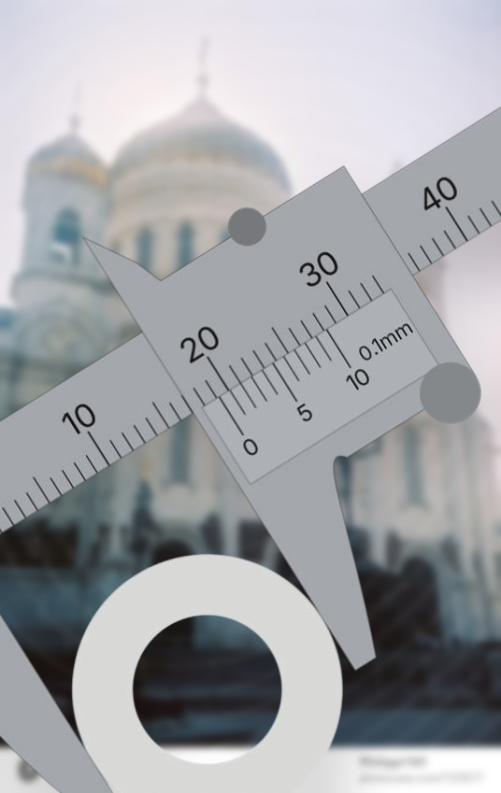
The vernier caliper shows 19.2 mm
